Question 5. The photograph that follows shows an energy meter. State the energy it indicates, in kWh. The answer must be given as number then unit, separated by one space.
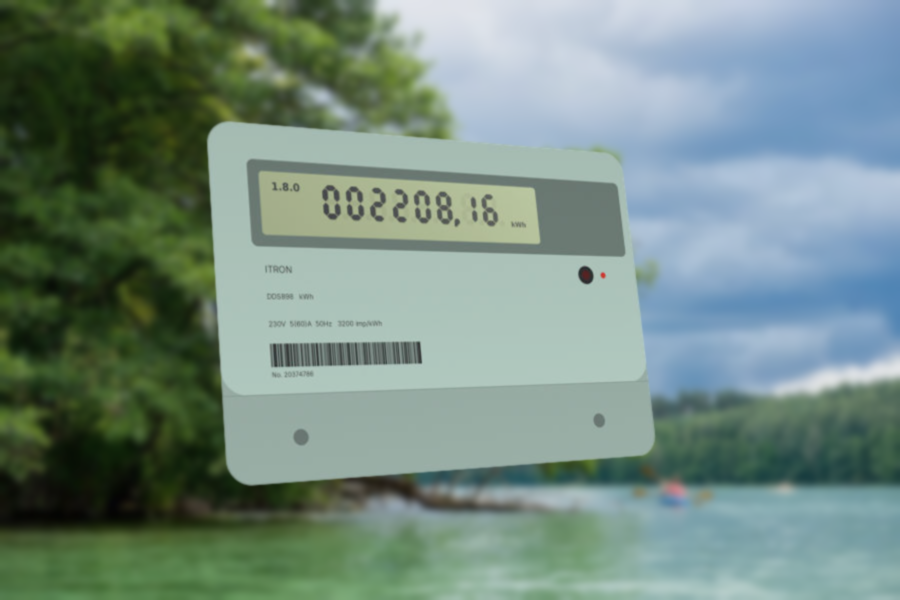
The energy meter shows 2208.16 kWh
